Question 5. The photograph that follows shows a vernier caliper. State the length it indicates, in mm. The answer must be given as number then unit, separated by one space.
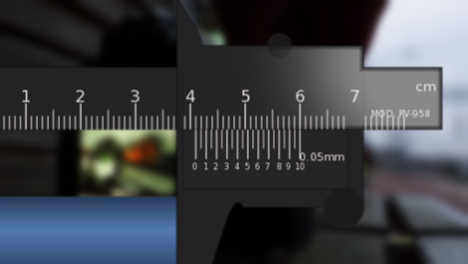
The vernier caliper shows 41.0 mm
